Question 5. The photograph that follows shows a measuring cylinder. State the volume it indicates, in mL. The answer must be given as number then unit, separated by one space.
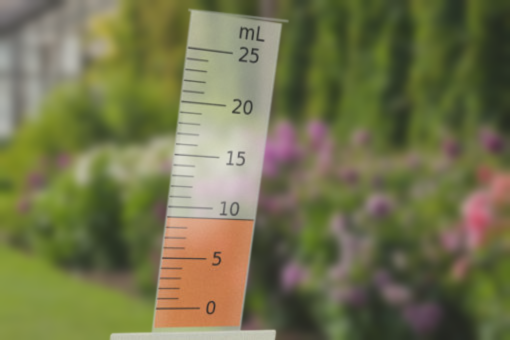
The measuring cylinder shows 9 mL
